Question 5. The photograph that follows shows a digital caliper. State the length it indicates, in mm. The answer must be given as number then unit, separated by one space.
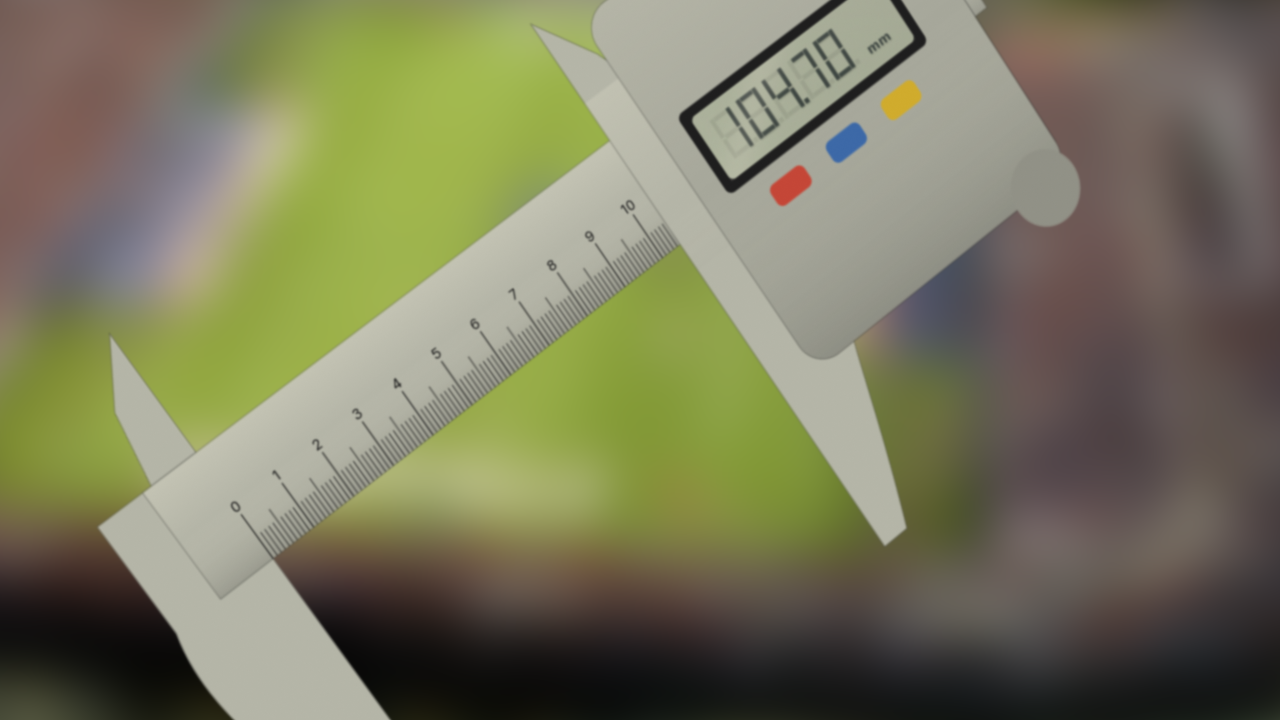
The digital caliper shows 104.70 mm
